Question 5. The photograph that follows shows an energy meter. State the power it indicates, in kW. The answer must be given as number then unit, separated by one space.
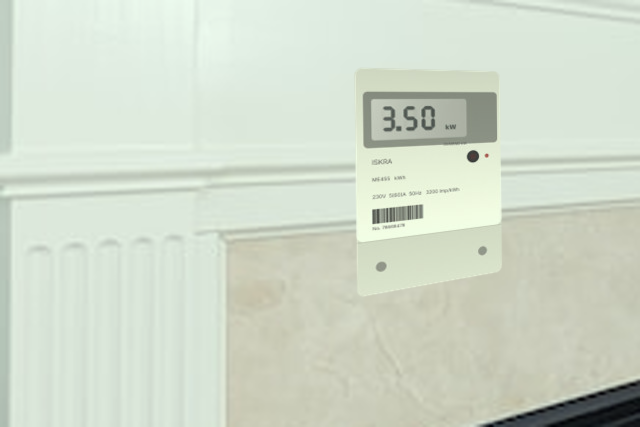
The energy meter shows 3.50 kW
